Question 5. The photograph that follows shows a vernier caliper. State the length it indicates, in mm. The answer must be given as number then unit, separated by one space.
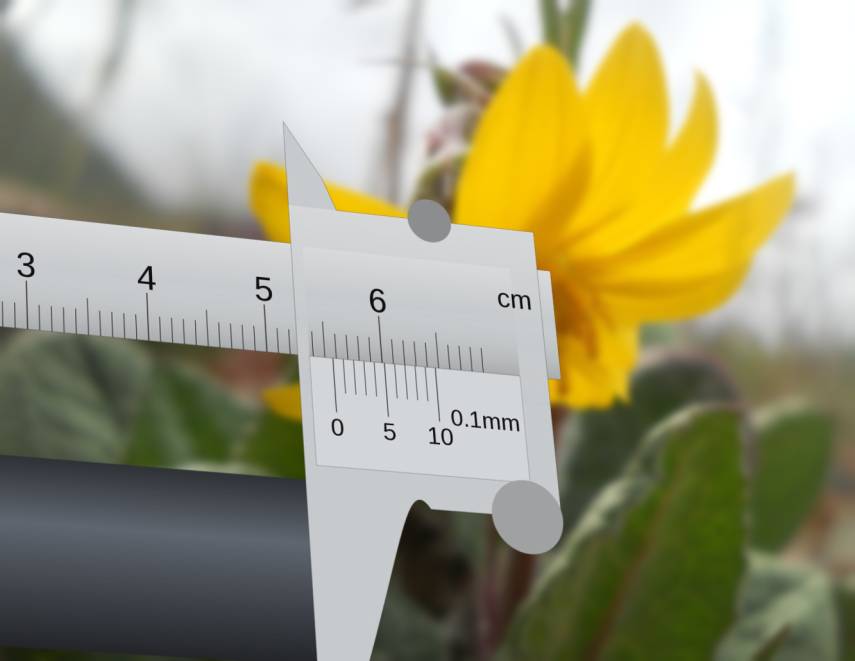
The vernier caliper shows 55.7 mm
